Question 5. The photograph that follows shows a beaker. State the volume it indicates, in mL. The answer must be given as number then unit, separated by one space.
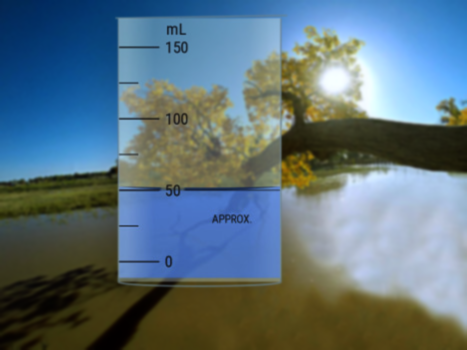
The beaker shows 50 mL
